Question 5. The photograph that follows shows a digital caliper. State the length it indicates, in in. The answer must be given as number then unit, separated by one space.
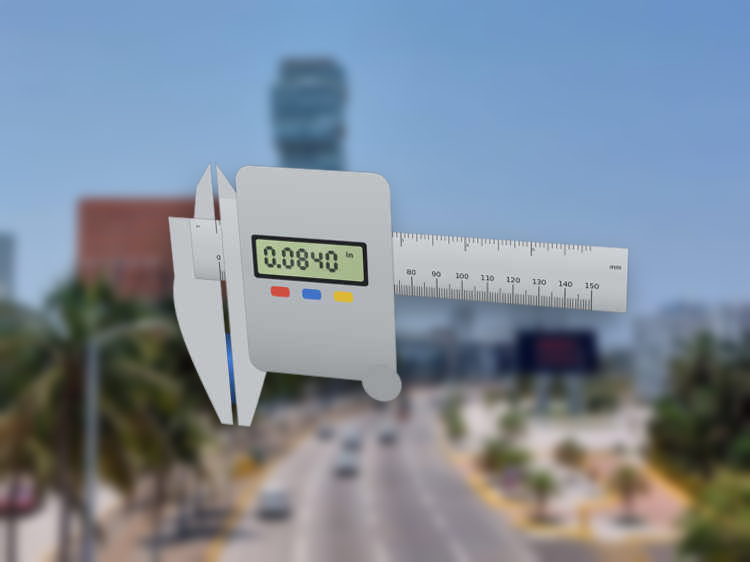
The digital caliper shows 0.0840 in
